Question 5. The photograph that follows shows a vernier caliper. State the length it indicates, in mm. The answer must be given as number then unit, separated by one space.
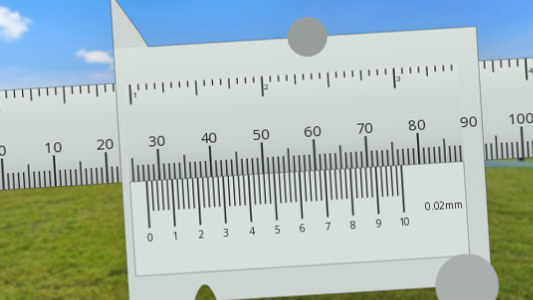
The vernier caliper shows 27.5 mm
